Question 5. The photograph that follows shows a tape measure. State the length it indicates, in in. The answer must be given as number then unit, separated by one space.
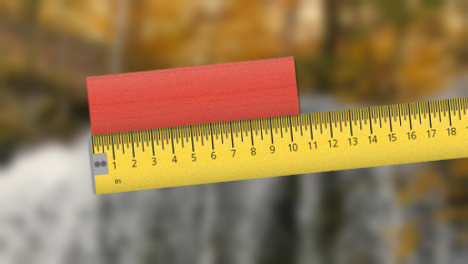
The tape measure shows 10.5 in
